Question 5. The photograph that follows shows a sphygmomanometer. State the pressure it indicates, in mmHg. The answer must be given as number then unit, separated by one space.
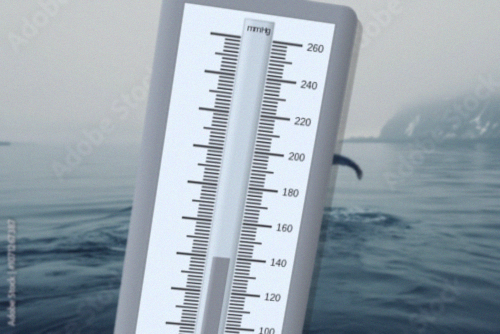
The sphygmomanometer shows 140 mmHg
